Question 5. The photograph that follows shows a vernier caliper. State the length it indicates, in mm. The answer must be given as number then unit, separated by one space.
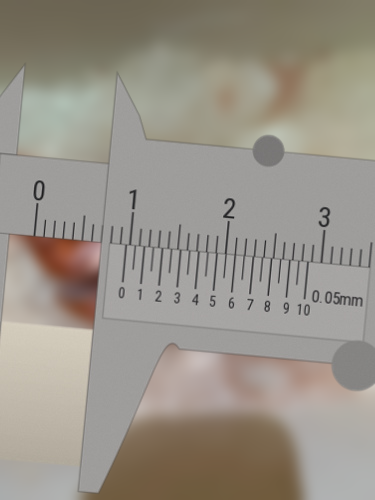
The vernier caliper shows 9.6 mm
